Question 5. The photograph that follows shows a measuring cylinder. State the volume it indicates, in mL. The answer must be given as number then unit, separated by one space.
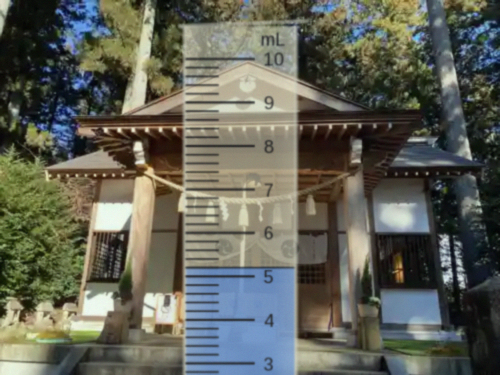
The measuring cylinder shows 5.2 mL
